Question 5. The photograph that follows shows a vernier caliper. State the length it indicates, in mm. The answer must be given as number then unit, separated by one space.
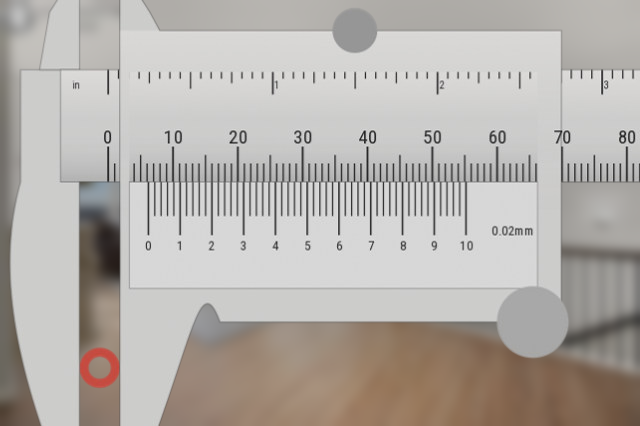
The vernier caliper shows 6.2 mm
